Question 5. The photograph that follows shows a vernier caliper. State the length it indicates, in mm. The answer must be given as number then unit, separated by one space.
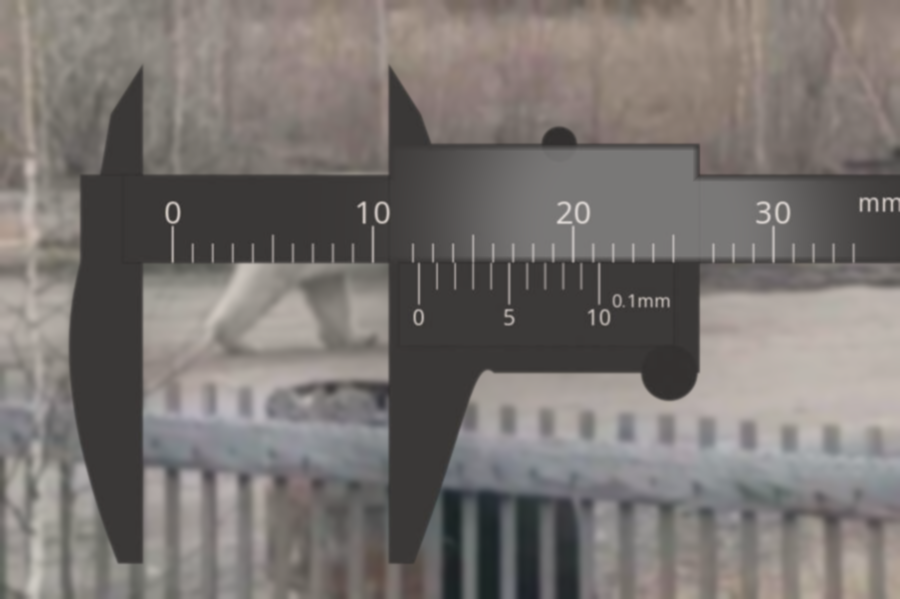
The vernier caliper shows 12.3 mm
